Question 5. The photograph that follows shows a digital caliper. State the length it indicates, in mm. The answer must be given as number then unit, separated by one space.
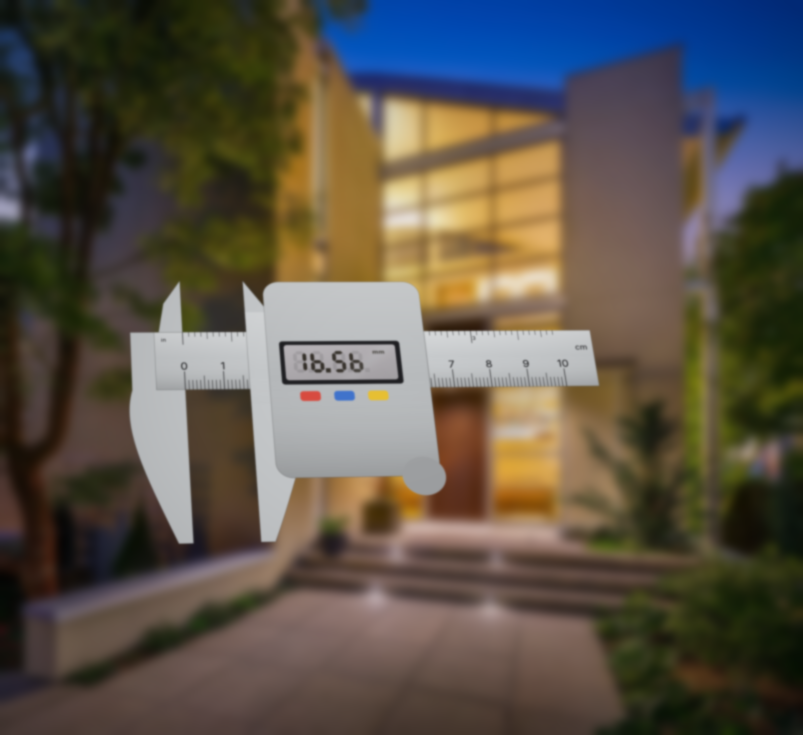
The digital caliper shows 16.56 mm
